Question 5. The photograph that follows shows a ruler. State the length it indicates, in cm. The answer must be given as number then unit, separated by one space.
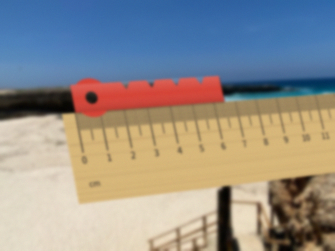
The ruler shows 6.5 cm
